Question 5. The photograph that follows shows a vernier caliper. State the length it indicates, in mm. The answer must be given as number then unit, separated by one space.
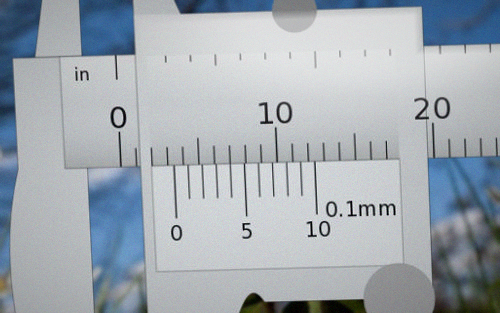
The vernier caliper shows 3.4 mm
